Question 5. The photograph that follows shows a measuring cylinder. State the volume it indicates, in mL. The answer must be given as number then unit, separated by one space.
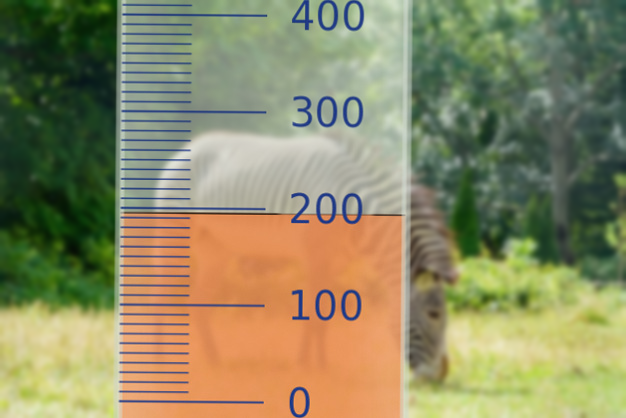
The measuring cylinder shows 195 mL
